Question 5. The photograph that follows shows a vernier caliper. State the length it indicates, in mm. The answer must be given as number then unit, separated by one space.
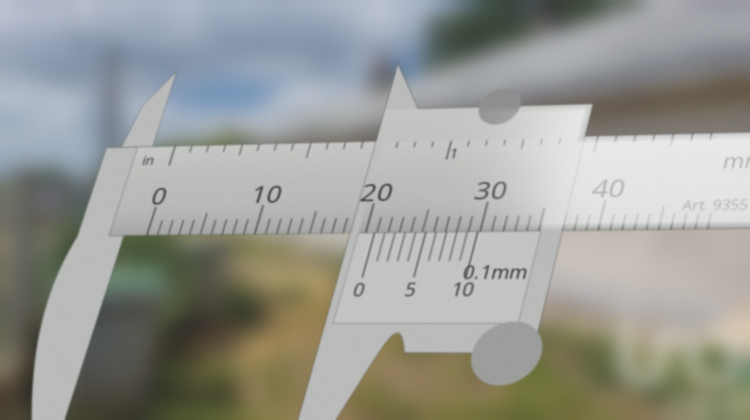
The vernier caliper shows 20.8 mm
